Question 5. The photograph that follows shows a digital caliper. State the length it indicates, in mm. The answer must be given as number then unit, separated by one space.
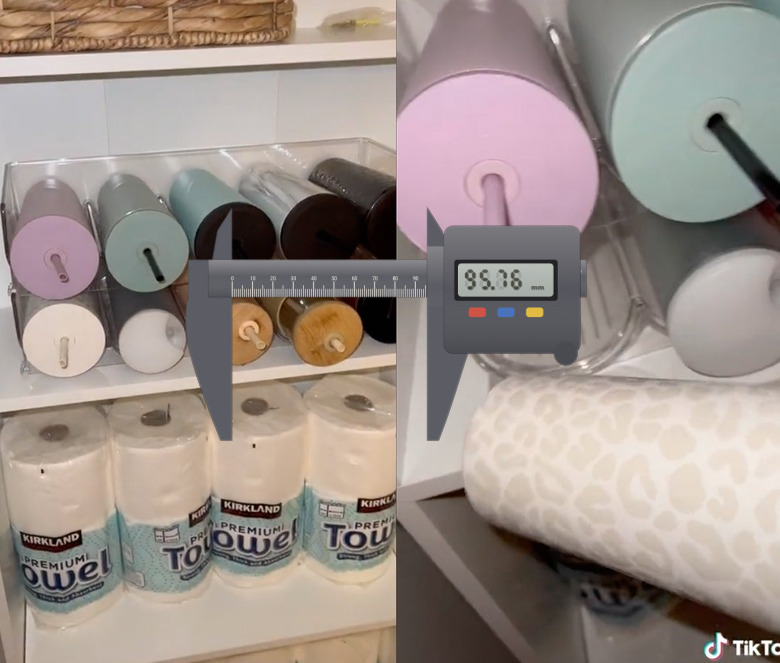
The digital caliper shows 95.76 mm
